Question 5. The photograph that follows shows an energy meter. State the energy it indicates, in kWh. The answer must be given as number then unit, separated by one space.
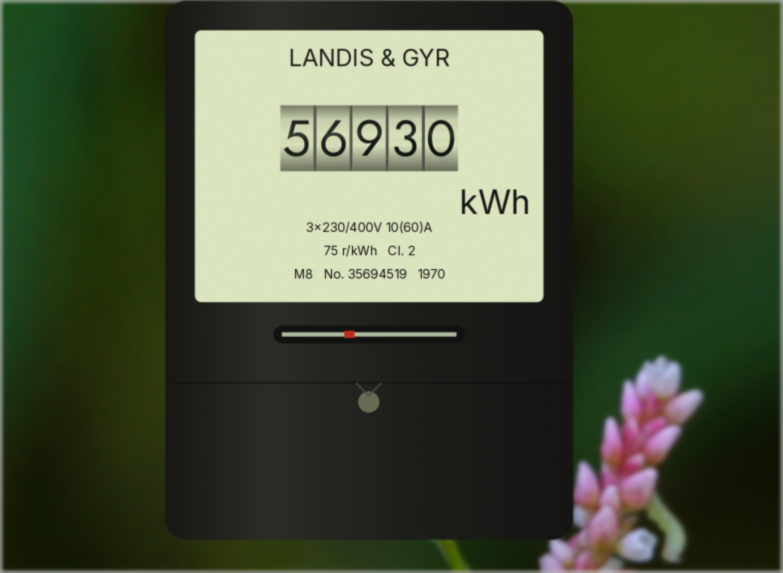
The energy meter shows 56930 kWh
